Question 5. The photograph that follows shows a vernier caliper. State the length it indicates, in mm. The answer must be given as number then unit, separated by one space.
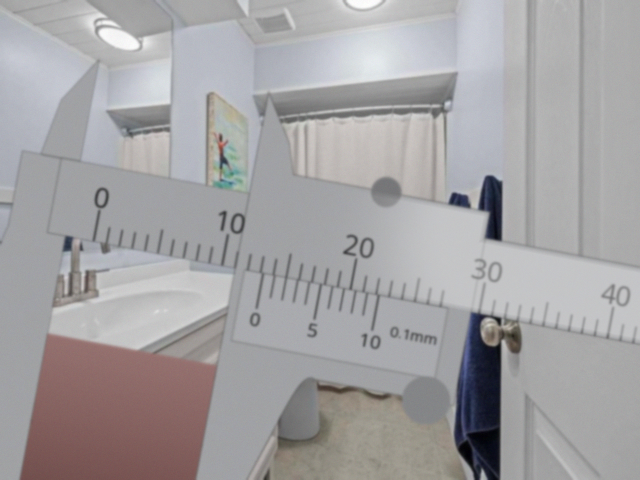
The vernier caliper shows 13.2 mm
